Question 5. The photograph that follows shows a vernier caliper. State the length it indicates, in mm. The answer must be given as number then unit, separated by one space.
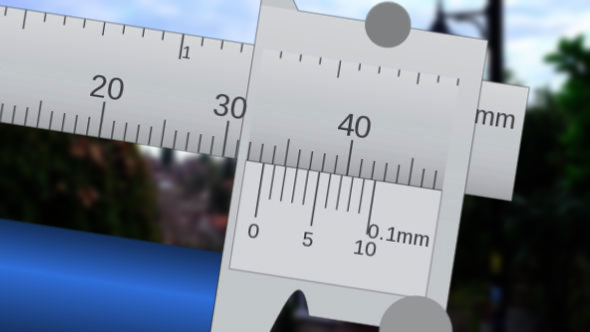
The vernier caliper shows 33.3 mm
